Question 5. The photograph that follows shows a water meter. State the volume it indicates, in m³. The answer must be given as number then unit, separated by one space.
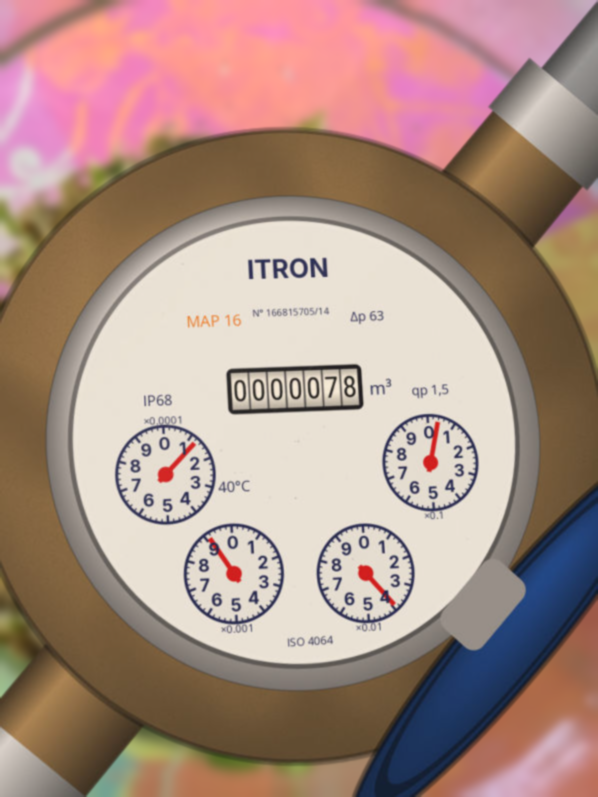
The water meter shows 78.0391 m³
